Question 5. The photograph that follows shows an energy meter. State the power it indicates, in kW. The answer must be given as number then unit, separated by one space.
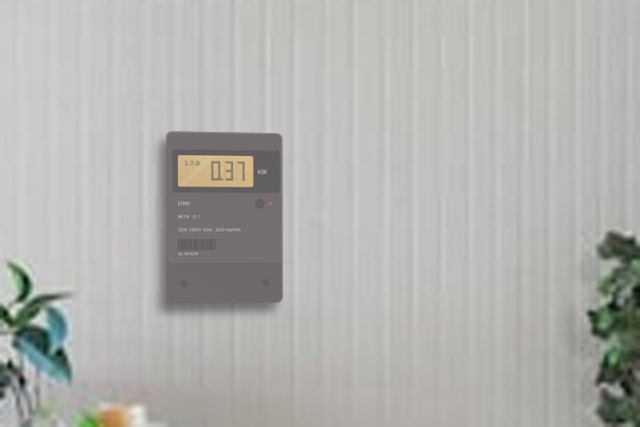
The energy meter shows 0.37 kW
